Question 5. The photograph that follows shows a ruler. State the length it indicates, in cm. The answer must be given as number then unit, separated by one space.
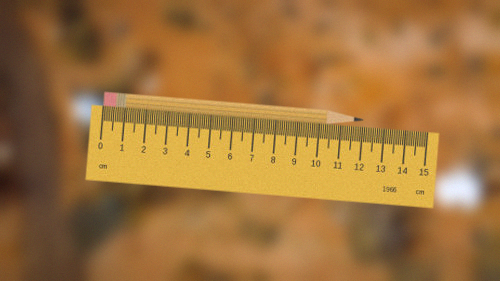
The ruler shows 12 cm
